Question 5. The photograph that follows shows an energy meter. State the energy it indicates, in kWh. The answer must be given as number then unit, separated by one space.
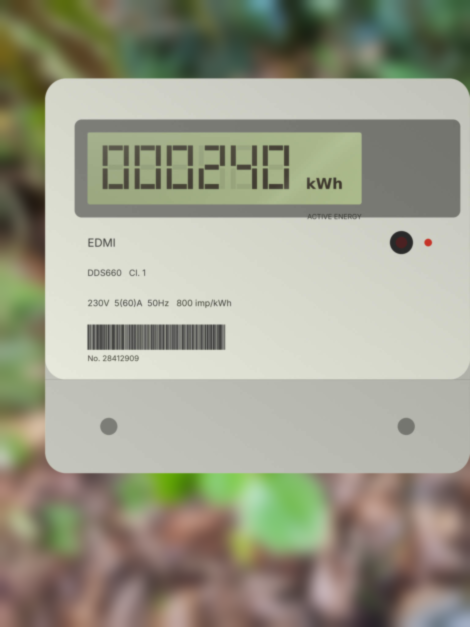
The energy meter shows 240 kWh
